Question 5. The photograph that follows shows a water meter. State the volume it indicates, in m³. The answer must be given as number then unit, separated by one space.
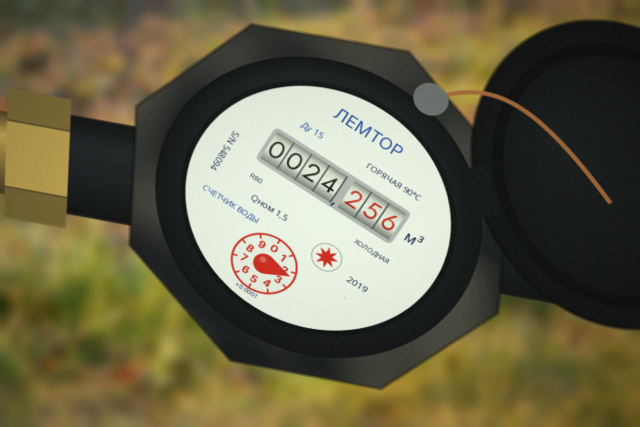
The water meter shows 24.2562 m³
